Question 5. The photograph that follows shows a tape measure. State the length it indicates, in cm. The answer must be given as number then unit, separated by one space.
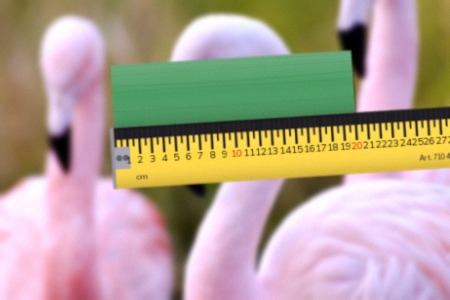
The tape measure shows 20 cm
